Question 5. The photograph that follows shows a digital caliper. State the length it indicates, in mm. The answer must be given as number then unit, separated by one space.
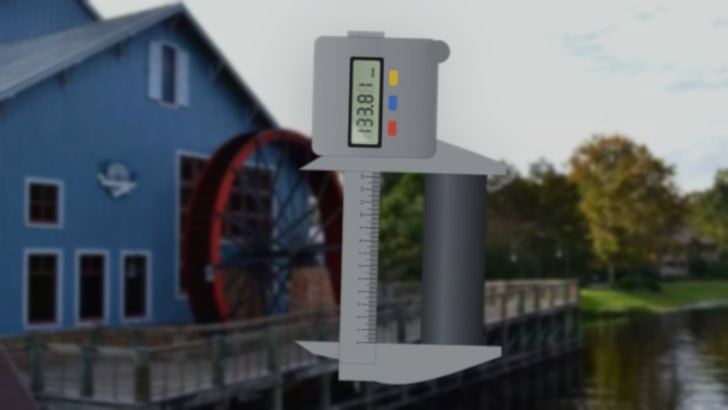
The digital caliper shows 133.81 mm
